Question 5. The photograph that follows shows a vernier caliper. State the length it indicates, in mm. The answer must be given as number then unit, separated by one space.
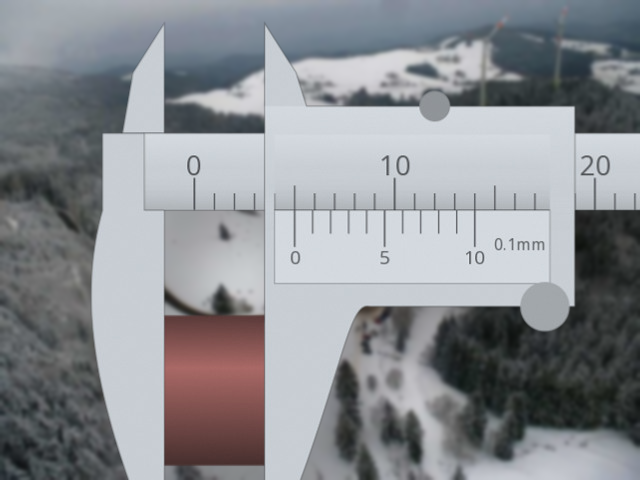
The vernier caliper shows 5.0 mm
